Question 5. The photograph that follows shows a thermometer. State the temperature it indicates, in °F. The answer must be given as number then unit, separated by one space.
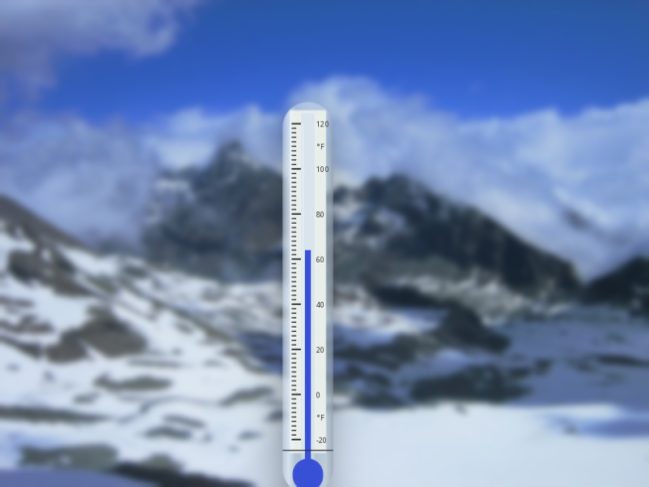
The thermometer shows 64 °F
